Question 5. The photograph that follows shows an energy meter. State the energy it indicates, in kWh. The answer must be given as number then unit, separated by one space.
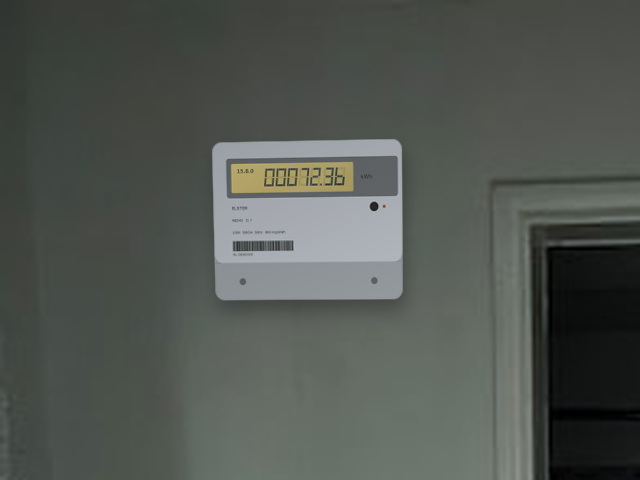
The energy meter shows 72.36 kWh
